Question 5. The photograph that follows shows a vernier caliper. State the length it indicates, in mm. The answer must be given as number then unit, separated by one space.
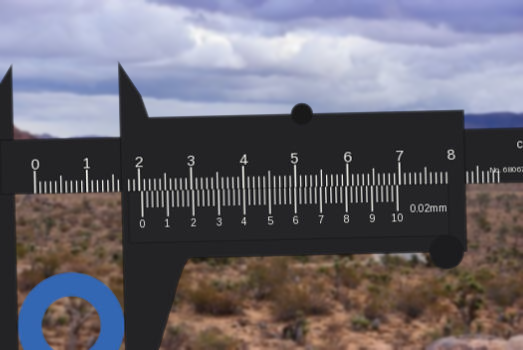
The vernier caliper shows 20.5 mm
